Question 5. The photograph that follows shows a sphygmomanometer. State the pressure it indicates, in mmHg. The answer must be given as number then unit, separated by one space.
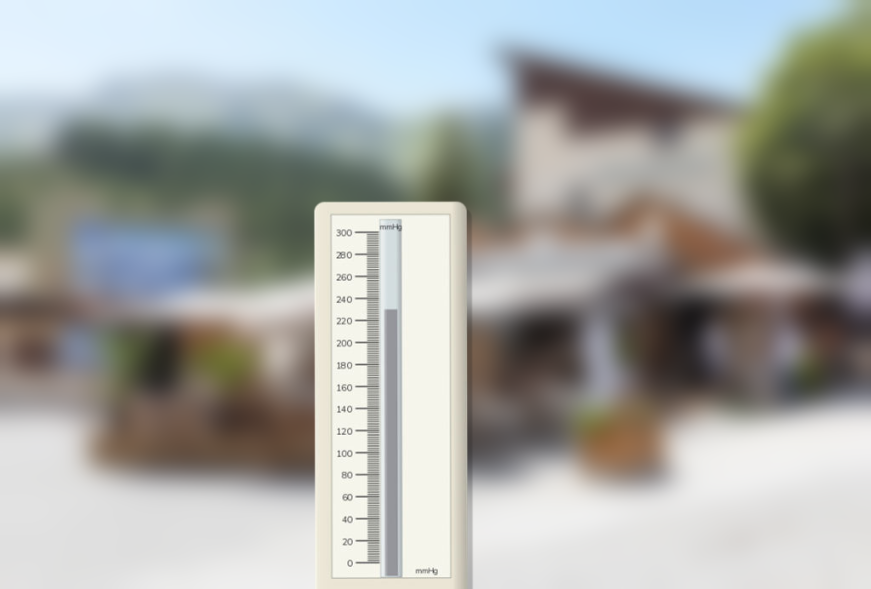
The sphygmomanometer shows 230 mmHg
